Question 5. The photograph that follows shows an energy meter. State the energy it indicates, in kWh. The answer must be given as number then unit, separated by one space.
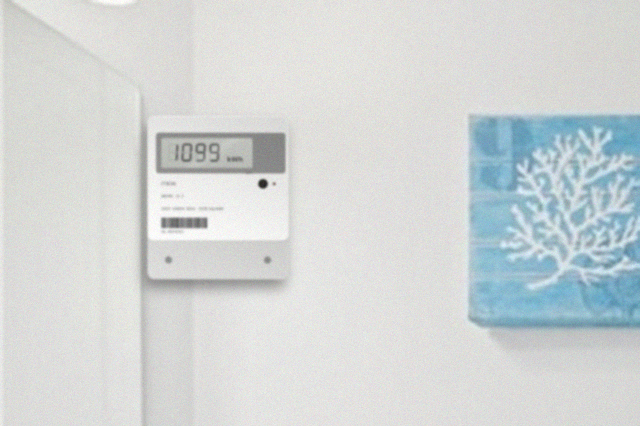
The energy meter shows 1099 kWh
